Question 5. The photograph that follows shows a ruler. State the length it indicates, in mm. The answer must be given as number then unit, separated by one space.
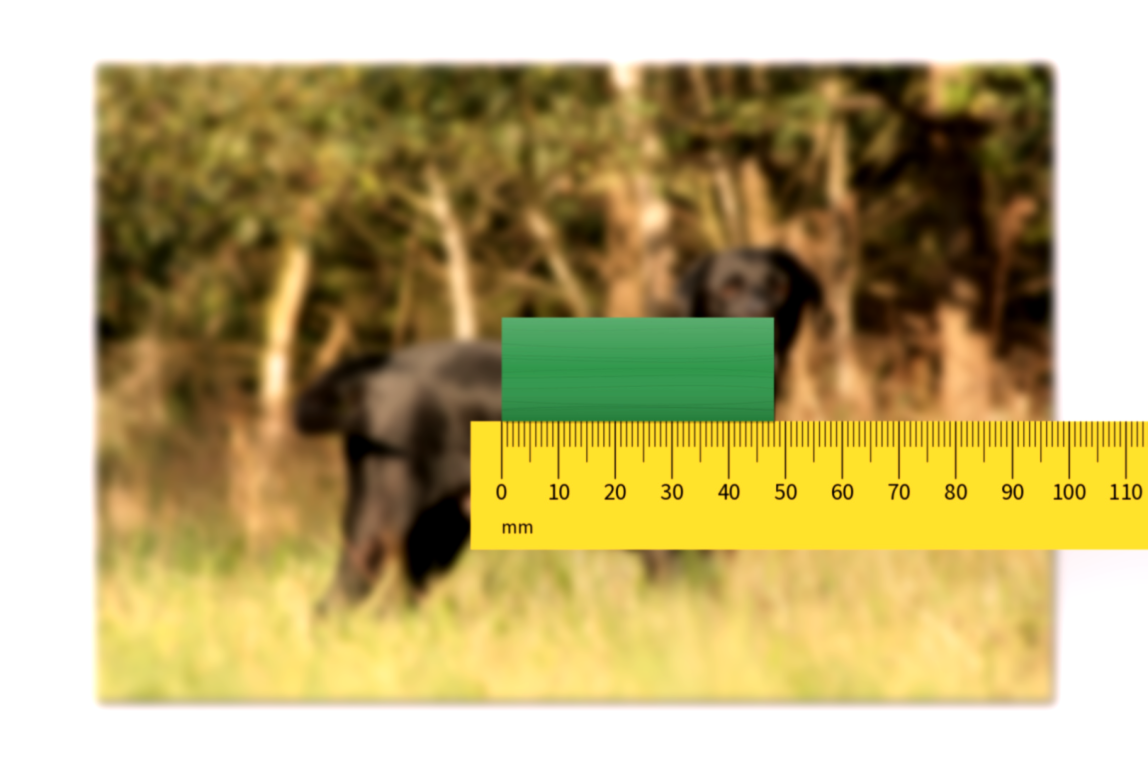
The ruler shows 48 mm
